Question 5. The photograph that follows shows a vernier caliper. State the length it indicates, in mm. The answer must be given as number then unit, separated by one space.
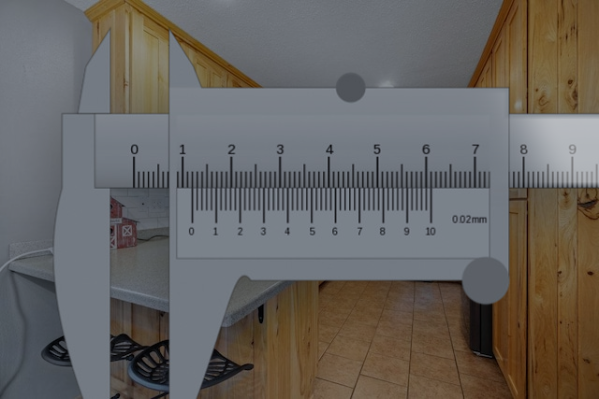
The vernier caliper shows 12.0 mm
